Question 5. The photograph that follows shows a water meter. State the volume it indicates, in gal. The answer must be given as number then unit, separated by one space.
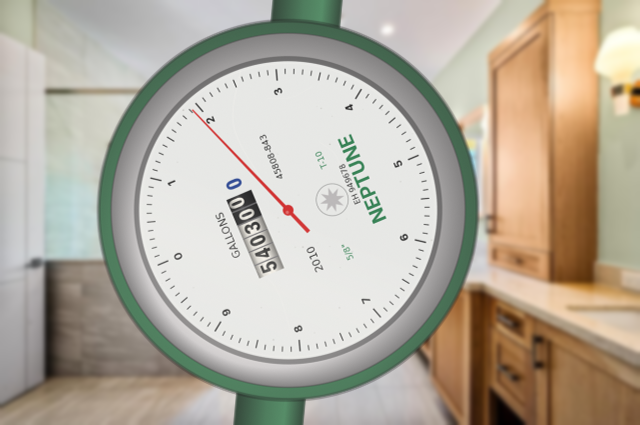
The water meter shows 5403001.9 gal
